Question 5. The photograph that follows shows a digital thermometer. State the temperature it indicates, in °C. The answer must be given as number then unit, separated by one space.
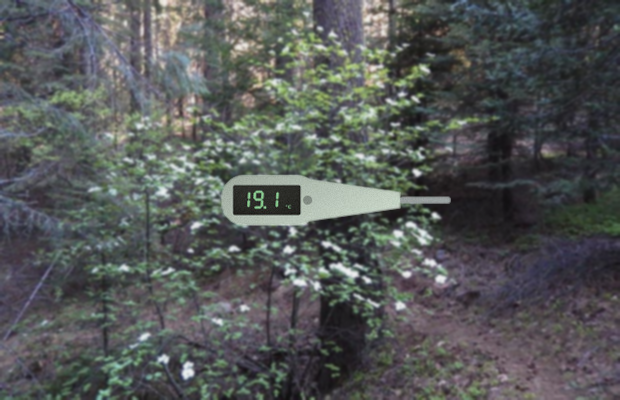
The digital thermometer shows 19.1 °C
